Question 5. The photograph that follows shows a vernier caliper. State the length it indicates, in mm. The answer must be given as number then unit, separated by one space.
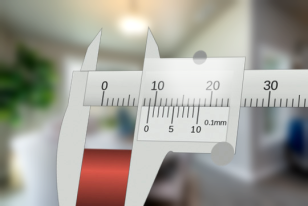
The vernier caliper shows 9.0 mm
